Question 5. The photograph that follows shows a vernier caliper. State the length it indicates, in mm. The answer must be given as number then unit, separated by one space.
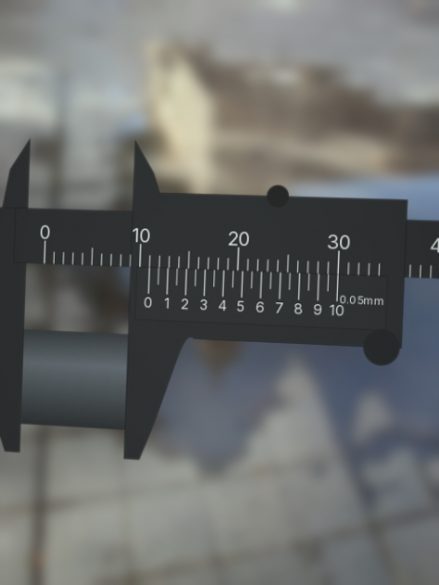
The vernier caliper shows 11.0 mm
